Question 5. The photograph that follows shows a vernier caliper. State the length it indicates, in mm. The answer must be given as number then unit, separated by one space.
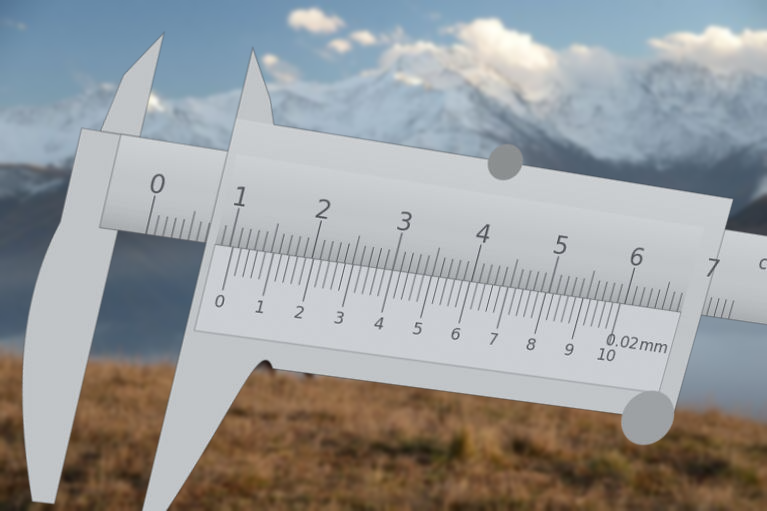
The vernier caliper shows 10.4 mm
